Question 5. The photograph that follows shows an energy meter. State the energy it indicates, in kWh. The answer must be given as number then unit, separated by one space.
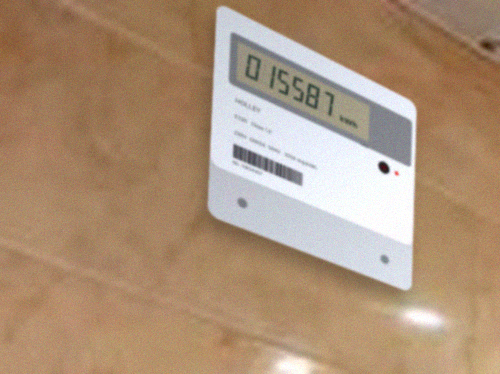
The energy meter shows 15587 kWh
